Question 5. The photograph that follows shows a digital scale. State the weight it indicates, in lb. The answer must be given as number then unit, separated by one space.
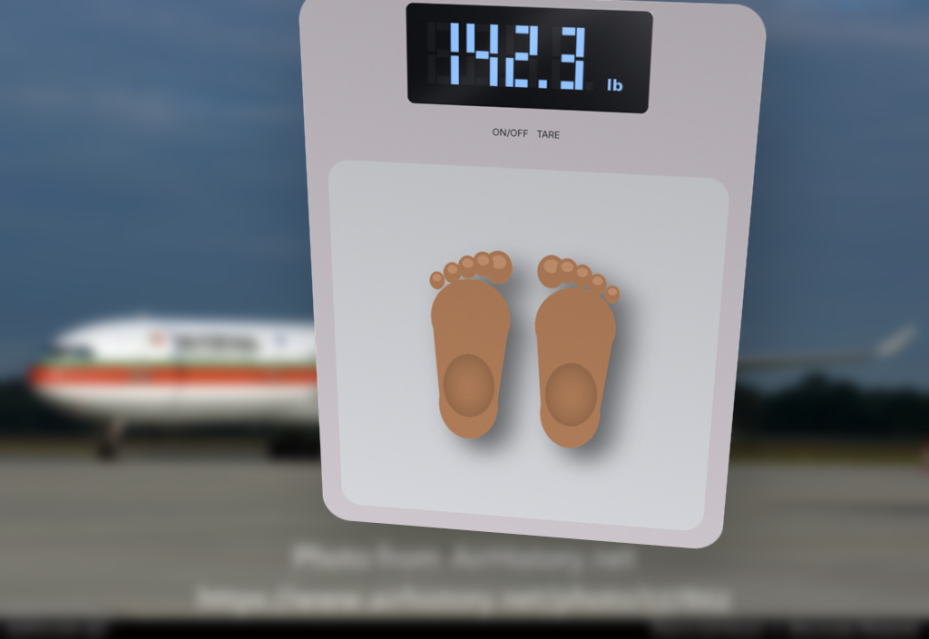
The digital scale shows 142.3 lb
